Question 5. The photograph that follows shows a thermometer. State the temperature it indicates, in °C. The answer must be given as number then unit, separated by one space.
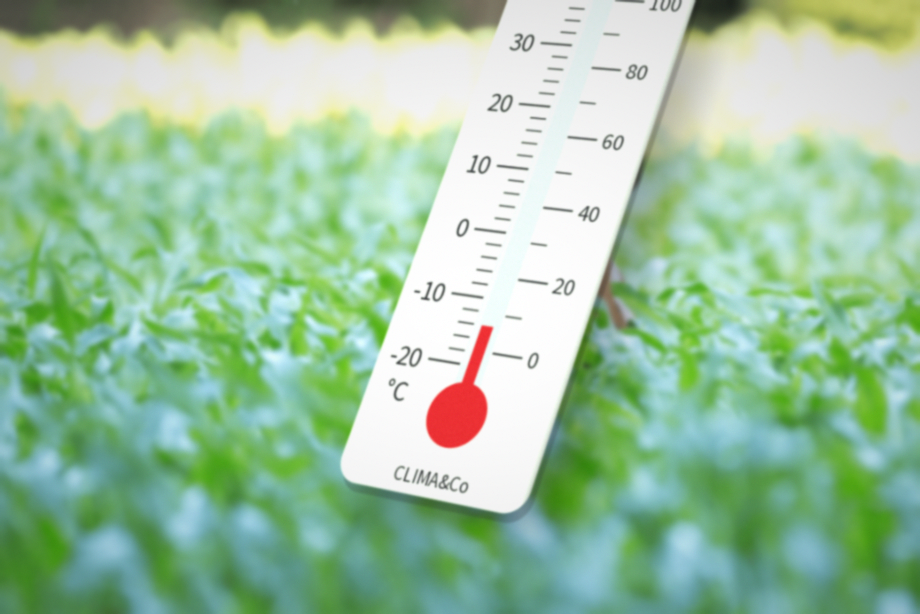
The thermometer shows -14 °C
